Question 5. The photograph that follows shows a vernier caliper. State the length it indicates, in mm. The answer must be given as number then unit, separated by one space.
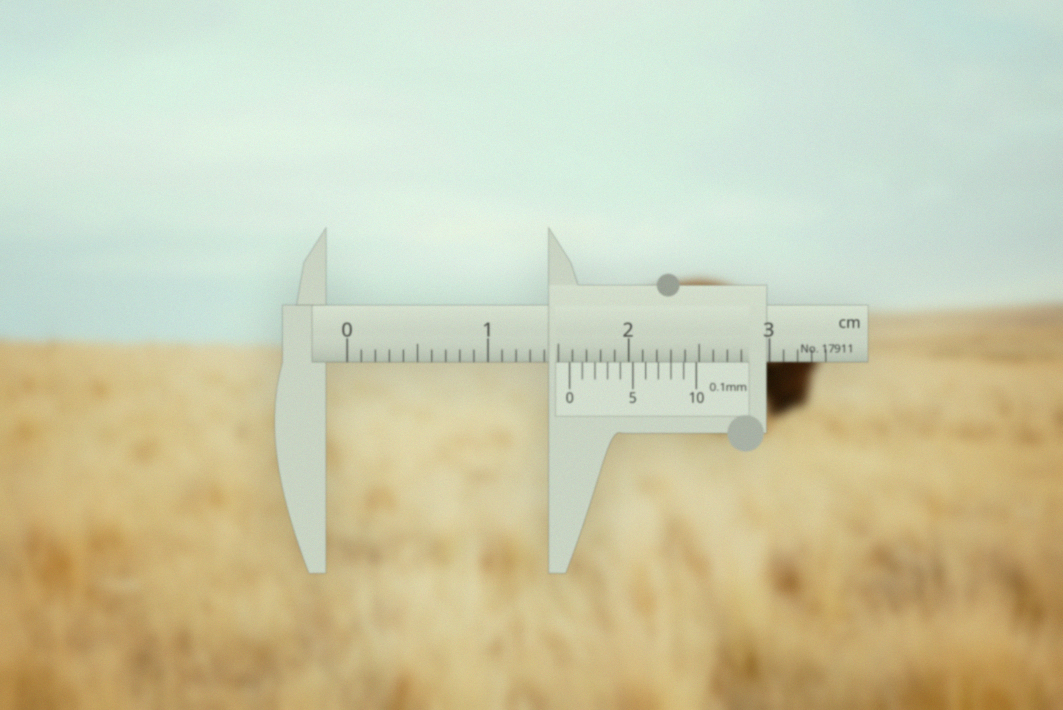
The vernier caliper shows 15.8 mm
